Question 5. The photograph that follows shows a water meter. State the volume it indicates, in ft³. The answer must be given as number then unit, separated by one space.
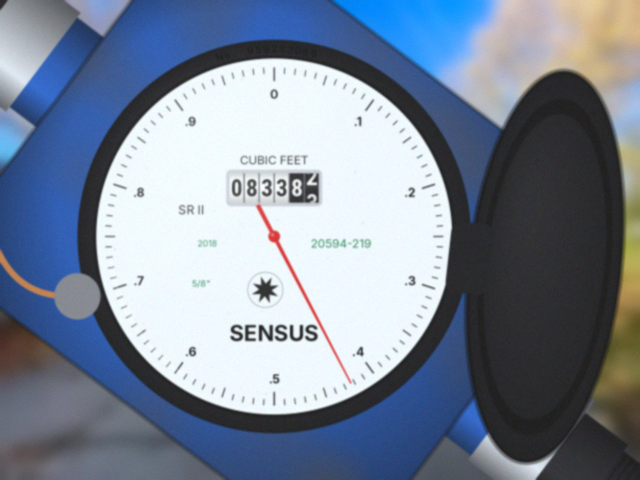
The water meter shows 83382.42 ft³
